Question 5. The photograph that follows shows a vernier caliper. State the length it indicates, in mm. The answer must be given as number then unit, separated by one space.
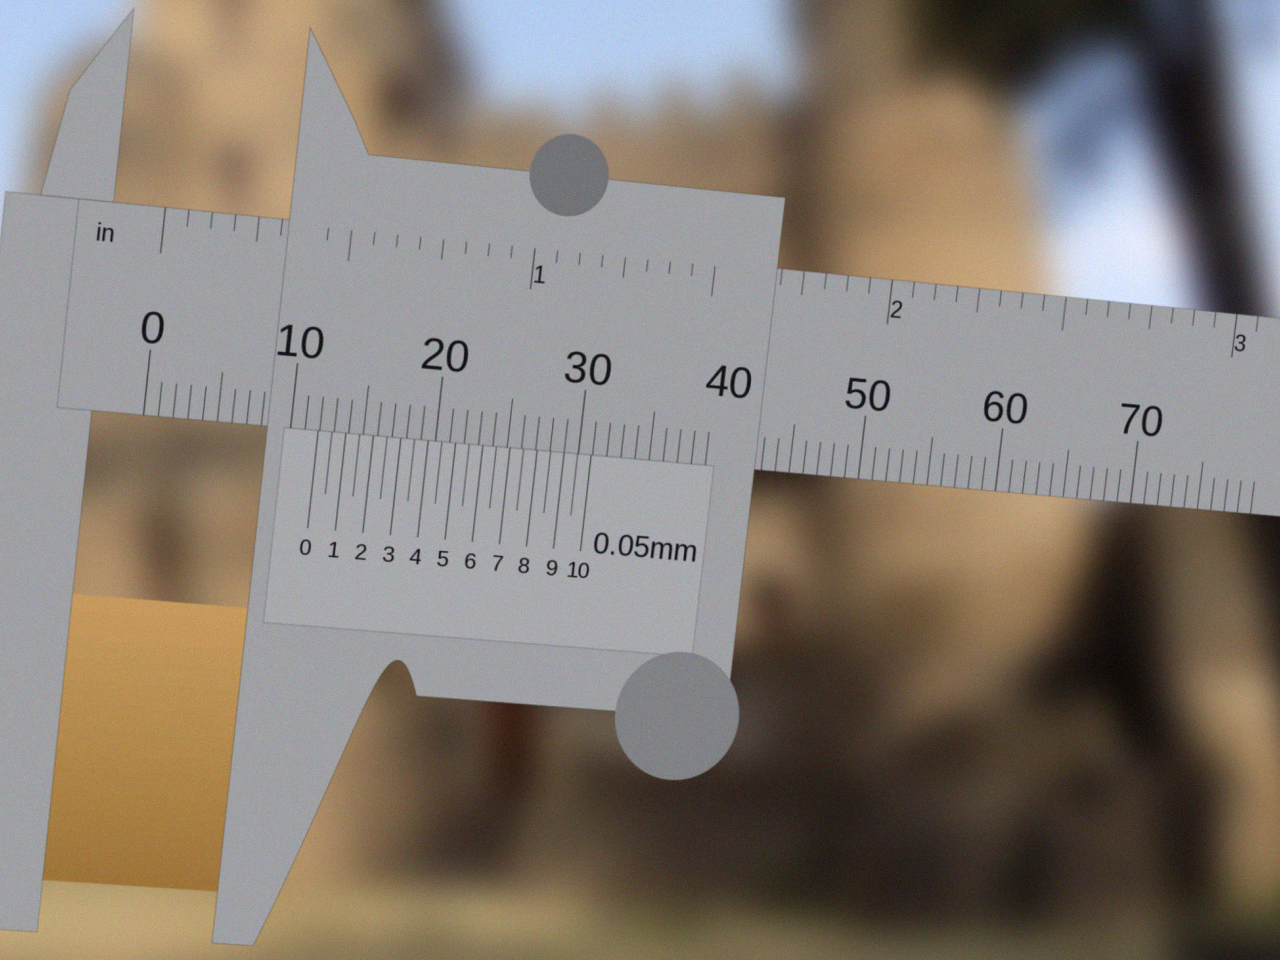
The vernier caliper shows 11.9 mm
